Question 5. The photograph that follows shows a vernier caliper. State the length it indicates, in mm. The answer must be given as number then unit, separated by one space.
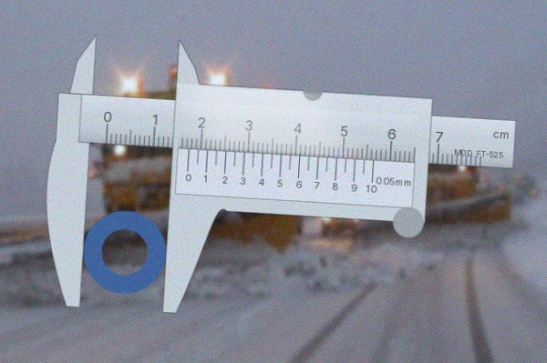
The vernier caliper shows 17.5 mm
